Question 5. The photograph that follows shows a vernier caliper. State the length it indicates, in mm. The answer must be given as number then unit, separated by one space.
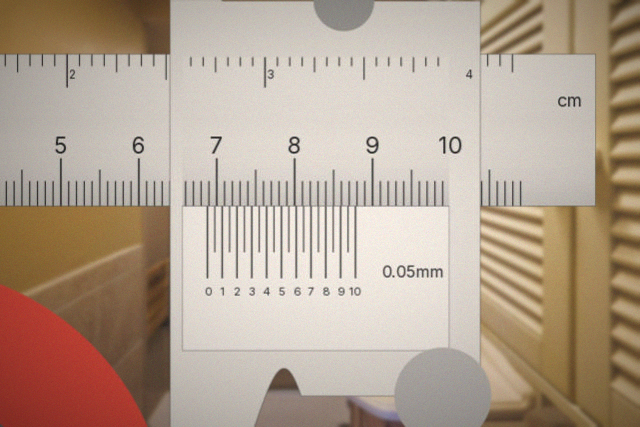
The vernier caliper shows 68.8 mm
